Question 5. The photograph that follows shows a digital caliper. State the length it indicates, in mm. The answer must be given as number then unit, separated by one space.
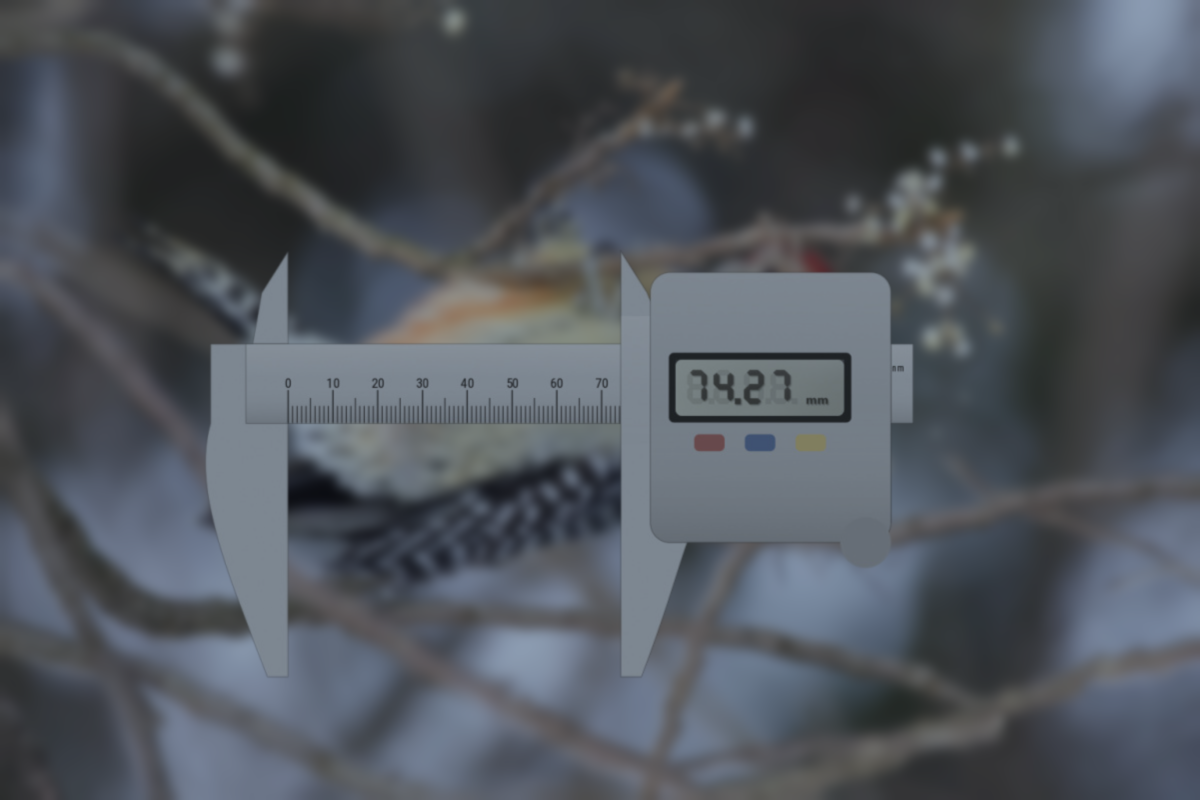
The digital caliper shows 74.27 mm
